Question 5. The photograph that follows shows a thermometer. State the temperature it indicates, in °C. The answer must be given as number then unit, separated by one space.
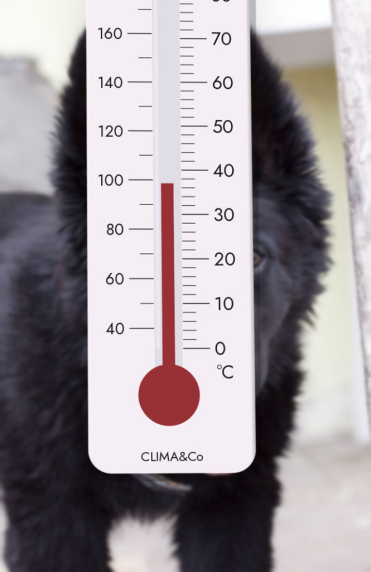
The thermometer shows 37 °C
